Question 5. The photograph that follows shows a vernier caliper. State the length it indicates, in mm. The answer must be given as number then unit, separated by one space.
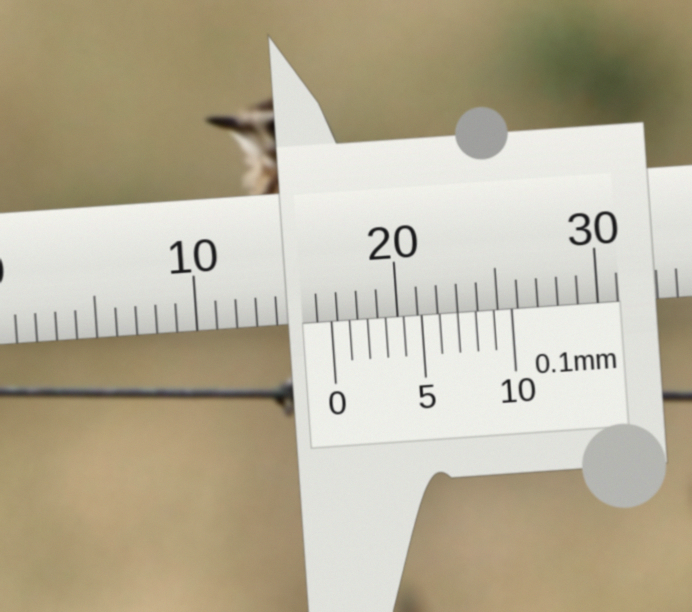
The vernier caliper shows 16.7 mm
